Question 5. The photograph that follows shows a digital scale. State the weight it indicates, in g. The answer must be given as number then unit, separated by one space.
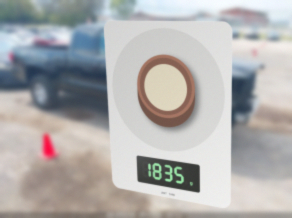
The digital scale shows 1835 g
